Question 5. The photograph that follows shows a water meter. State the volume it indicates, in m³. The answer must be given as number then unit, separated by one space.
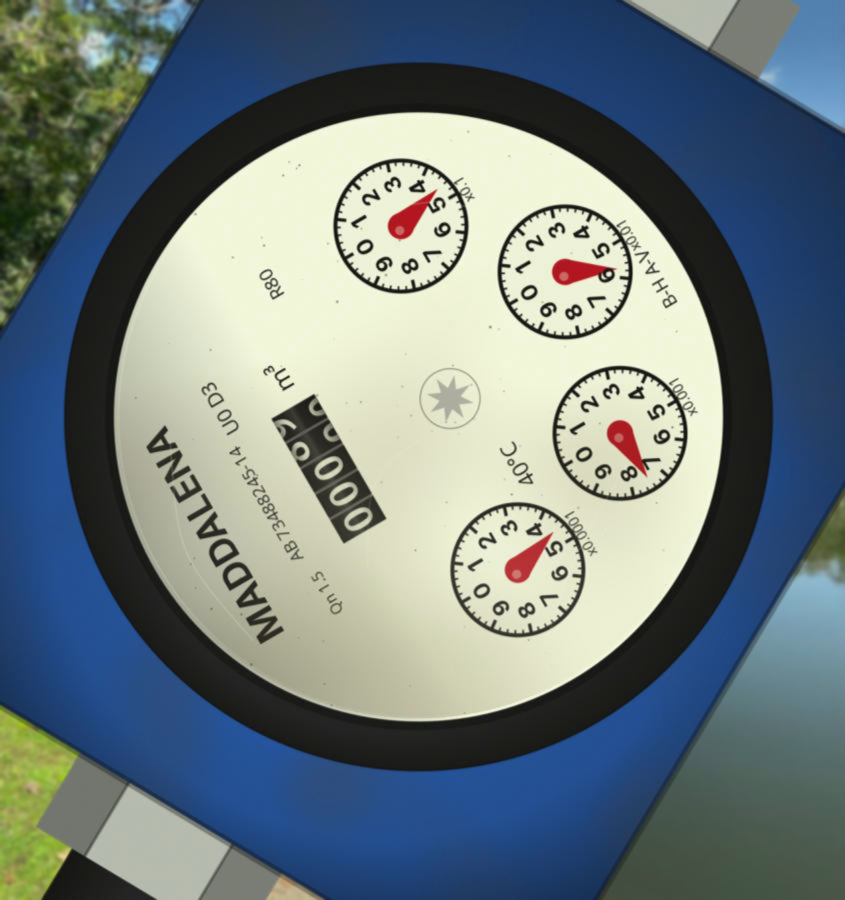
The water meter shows 89.4574 m³
